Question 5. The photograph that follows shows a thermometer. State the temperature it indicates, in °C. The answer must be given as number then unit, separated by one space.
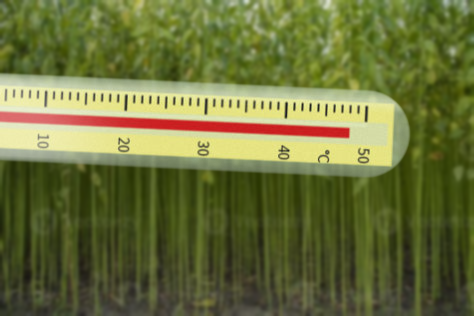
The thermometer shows 48 °C
